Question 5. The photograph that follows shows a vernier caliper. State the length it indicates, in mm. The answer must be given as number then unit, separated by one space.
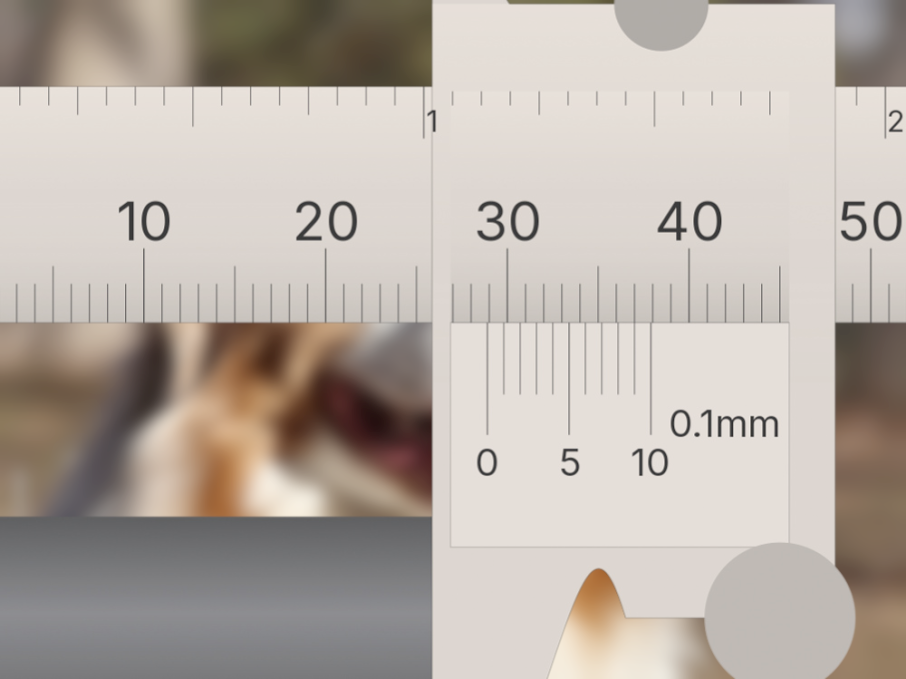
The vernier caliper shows 28.9 mm
